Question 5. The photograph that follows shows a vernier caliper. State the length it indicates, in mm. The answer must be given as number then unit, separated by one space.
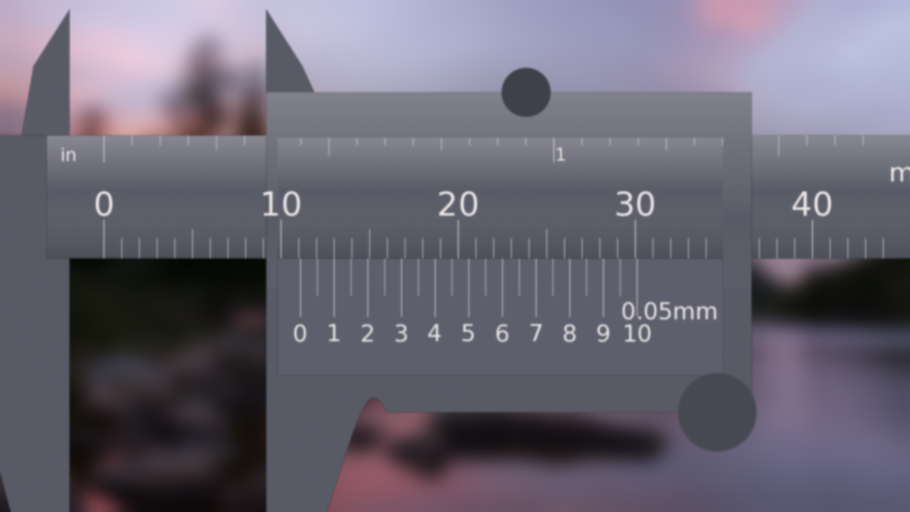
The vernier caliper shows 11.1 mm
